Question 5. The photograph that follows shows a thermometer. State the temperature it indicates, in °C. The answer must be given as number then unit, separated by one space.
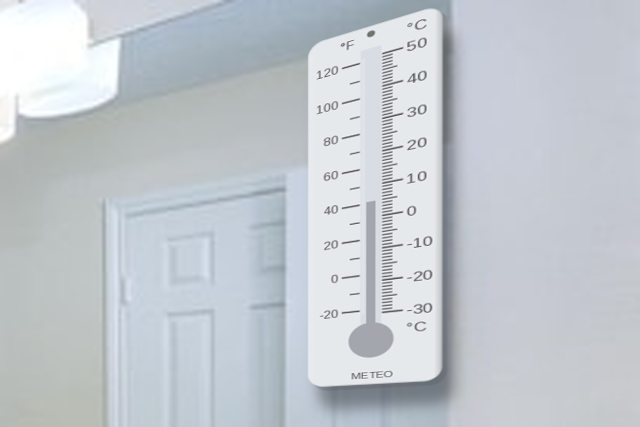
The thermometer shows 5 °C
